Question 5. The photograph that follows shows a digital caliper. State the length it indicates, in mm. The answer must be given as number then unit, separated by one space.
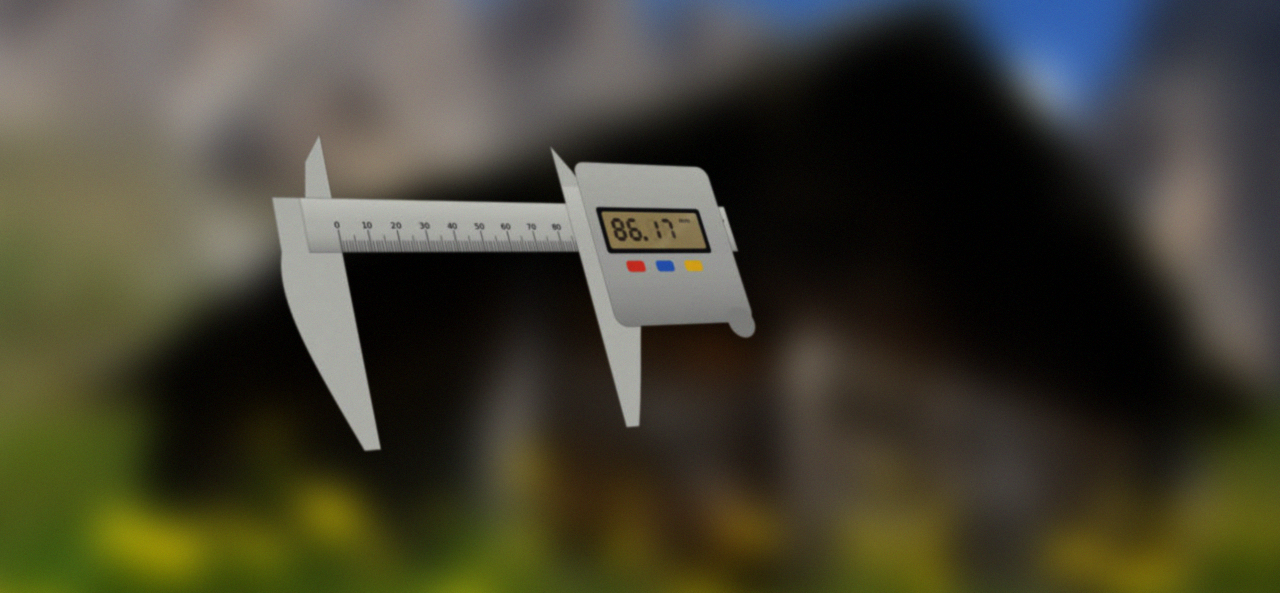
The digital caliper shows 86.17 mm
